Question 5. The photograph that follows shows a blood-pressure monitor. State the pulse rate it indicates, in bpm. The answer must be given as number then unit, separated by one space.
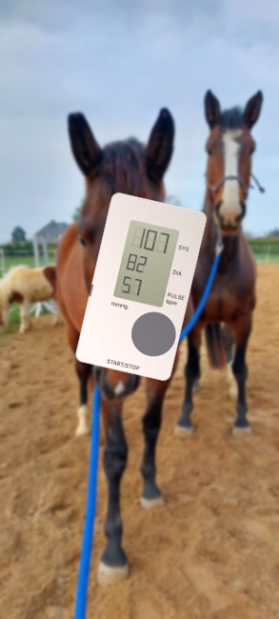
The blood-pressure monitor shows 57 bpm
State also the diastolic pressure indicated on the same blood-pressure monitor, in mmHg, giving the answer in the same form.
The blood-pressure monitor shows 82 mmHg
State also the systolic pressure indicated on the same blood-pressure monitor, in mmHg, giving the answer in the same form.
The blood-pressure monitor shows 107 mmHg
